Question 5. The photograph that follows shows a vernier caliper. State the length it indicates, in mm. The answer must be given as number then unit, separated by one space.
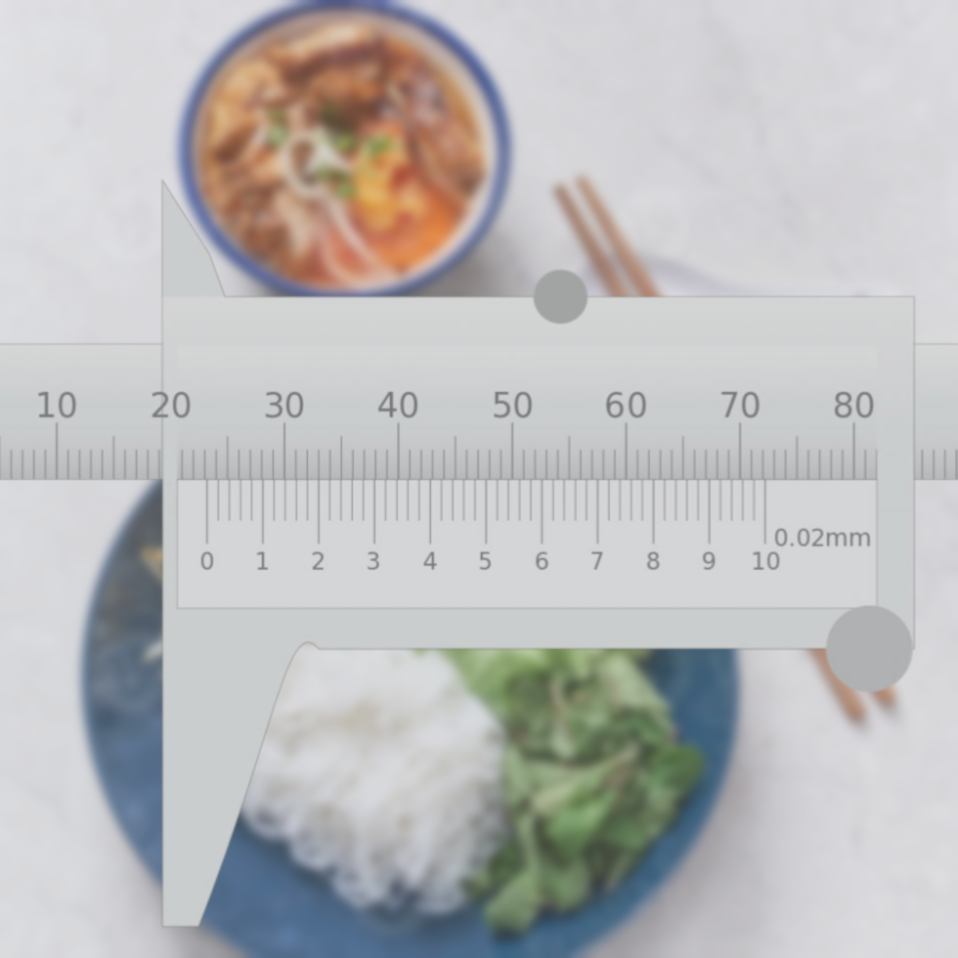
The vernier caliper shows 23.2 mm
